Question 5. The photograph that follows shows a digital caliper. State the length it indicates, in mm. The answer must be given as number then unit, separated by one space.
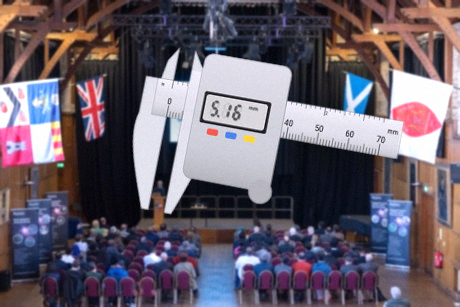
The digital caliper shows 5.16 mm
